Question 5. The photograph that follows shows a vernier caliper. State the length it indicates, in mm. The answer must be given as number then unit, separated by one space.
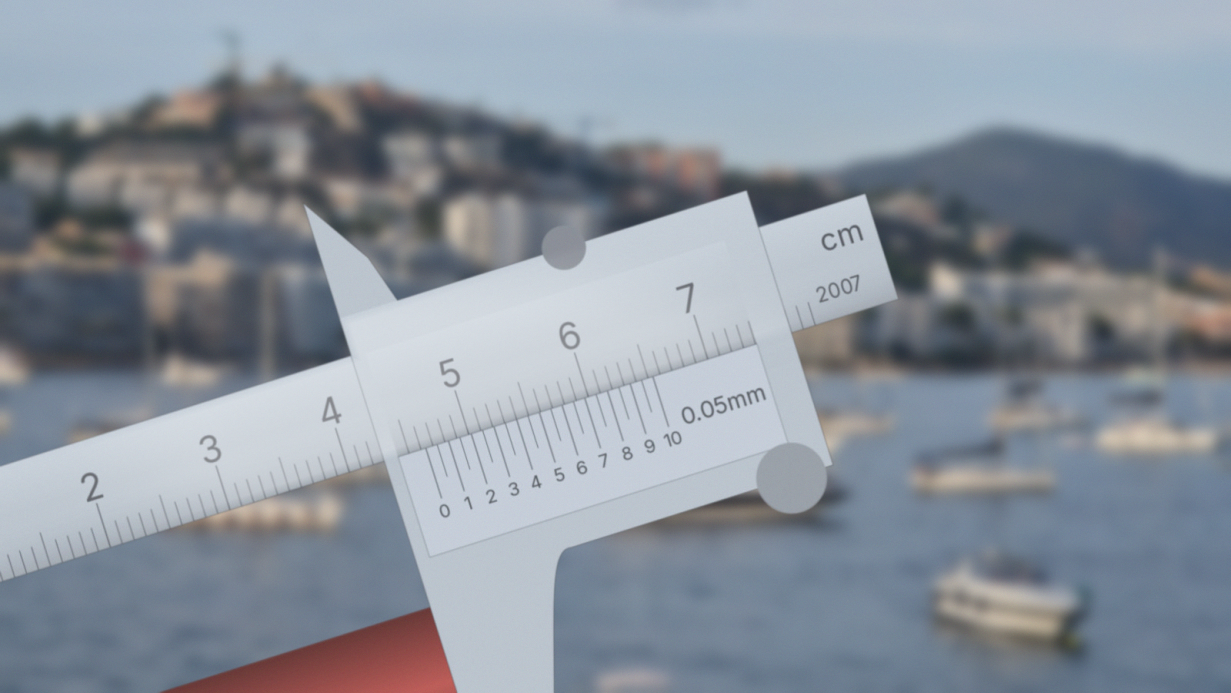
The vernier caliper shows 46.4 mm
